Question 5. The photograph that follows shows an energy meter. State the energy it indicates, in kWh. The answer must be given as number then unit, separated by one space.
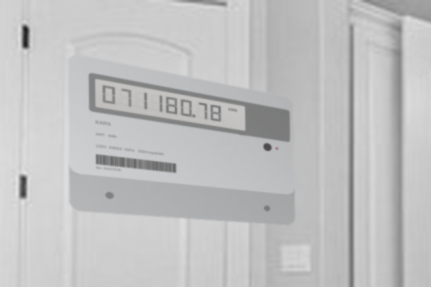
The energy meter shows 71180.78 kWh
